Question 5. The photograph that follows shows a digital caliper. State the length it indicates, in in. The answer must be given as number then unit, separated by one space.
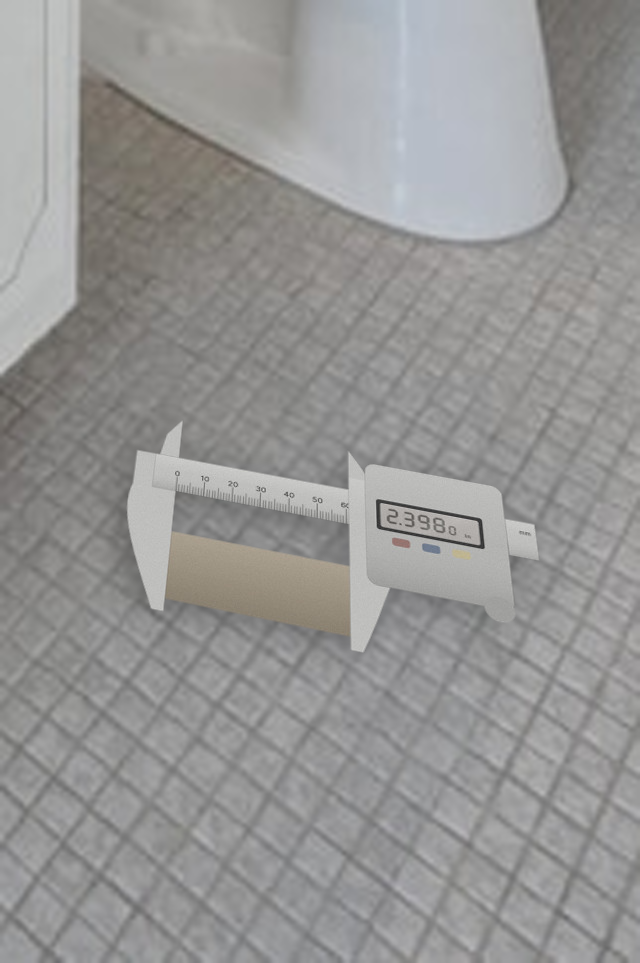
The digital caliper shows 2.3980 in
